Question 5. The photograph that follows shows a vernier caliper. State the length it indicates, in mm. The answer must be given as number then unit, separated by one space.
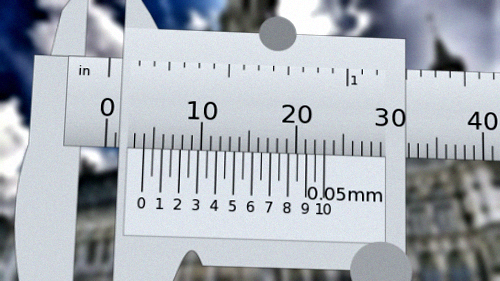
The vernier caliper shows 4.0 mm
